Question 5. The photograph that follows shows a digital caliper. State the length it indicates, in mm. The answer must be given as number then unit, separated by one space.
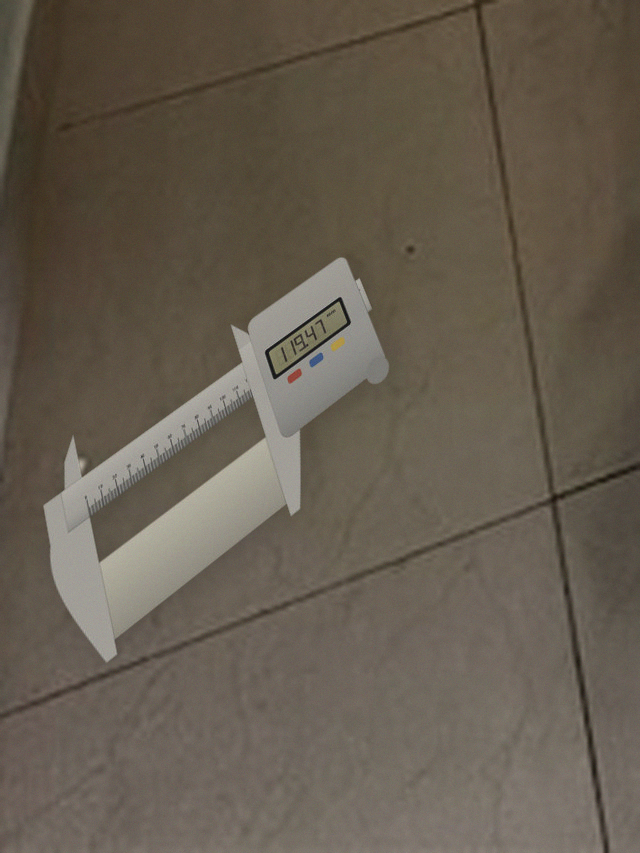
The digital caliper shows 119.47 mm
